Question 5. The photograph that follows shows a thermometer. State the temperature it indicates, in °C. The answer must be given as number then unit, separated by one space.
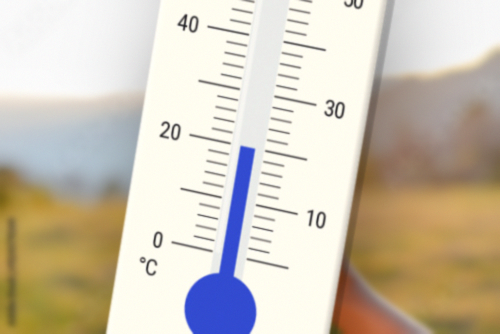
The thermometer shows 20 °C
